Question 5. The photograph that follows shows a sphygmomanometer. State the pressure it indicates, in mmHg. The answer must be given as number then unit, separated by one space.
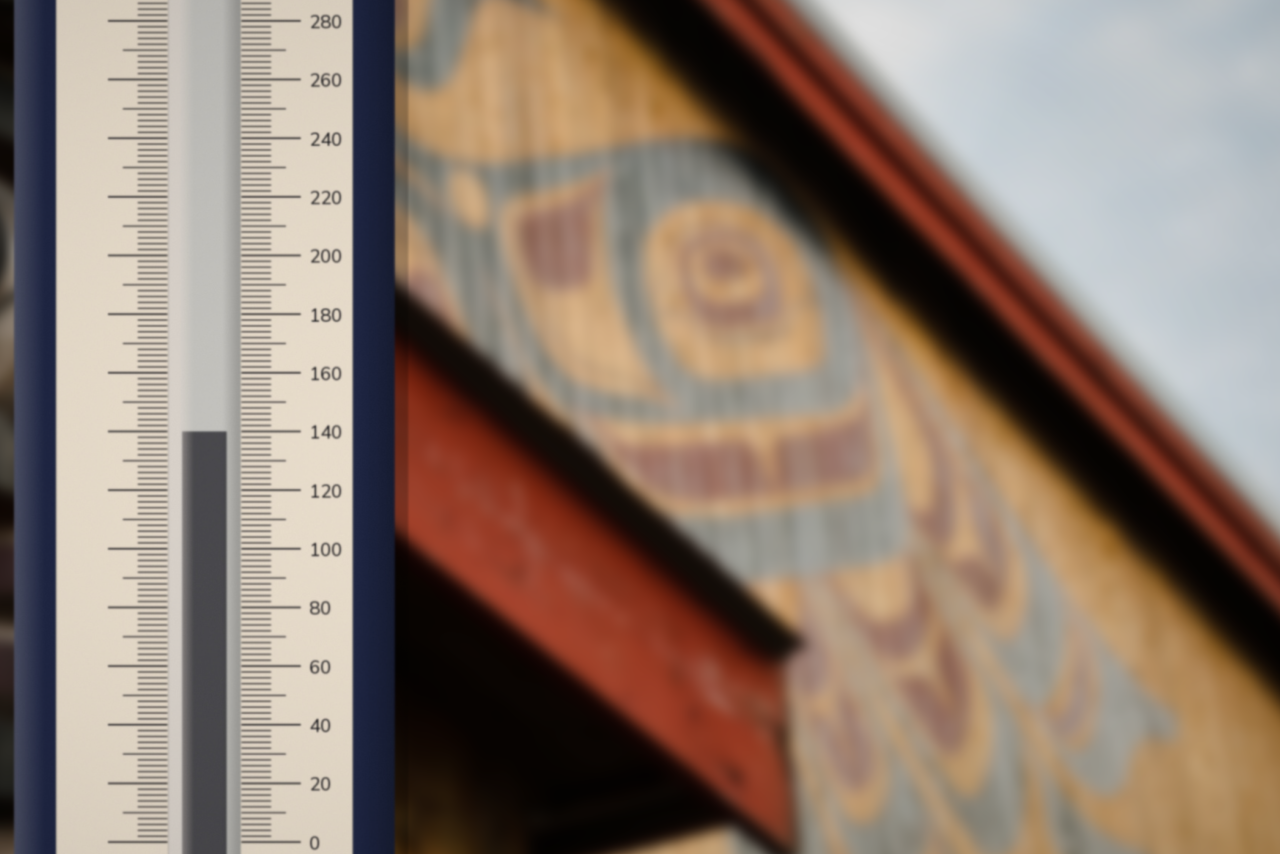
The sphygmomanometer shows 140 mmHg
